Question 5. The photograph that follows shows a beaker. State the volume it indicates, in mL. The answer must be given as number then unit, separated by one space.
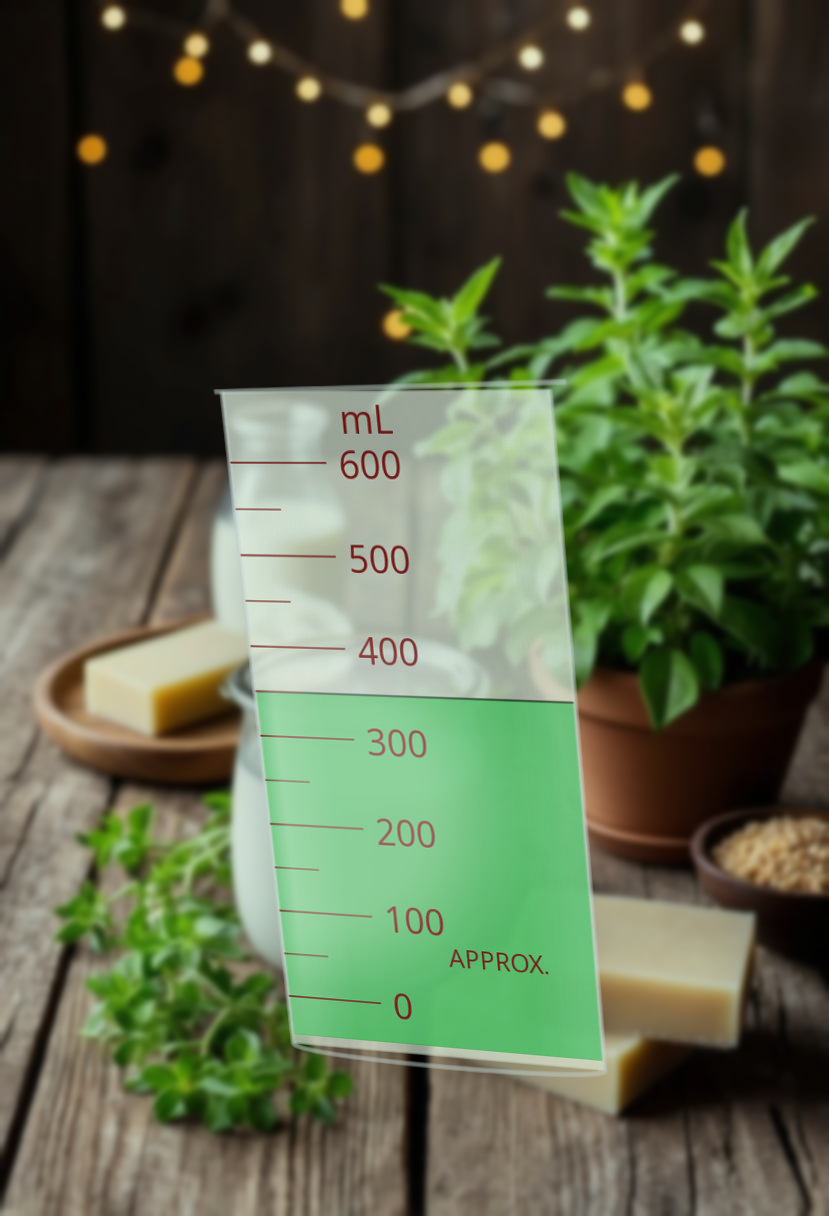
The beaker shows 350 mL
